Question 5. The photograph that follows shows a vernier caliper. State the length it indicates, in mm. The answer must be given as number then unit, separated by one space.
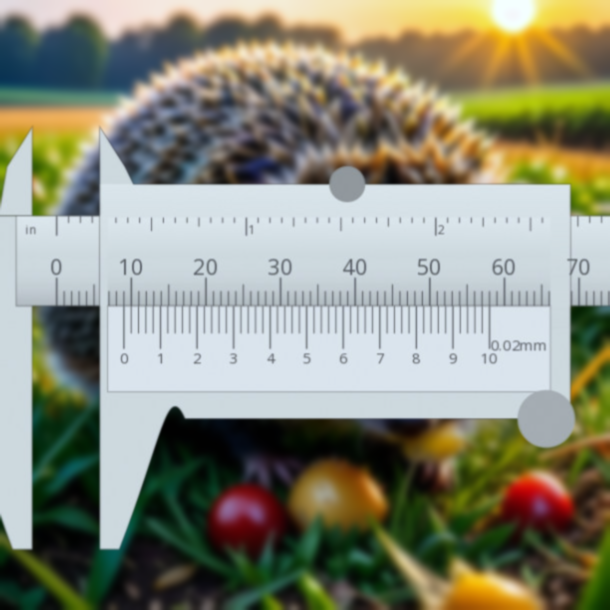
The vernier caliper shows 9.0 mm
